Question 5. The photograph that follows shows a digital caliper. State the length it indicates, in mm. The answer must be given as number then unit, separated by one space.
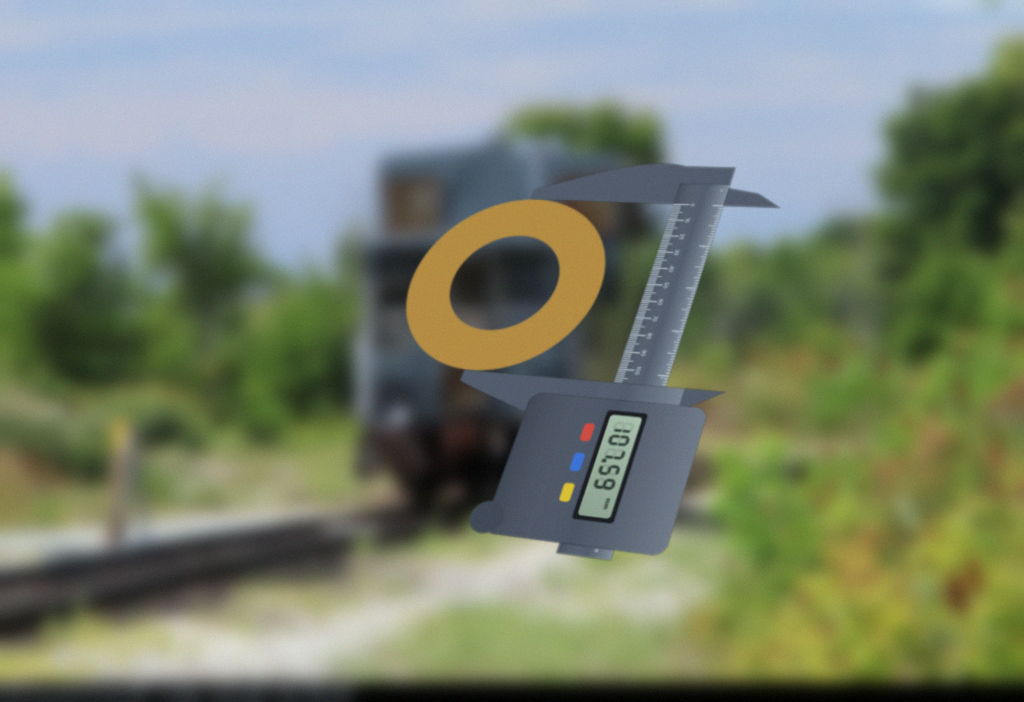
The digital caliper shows 107.59 mm
